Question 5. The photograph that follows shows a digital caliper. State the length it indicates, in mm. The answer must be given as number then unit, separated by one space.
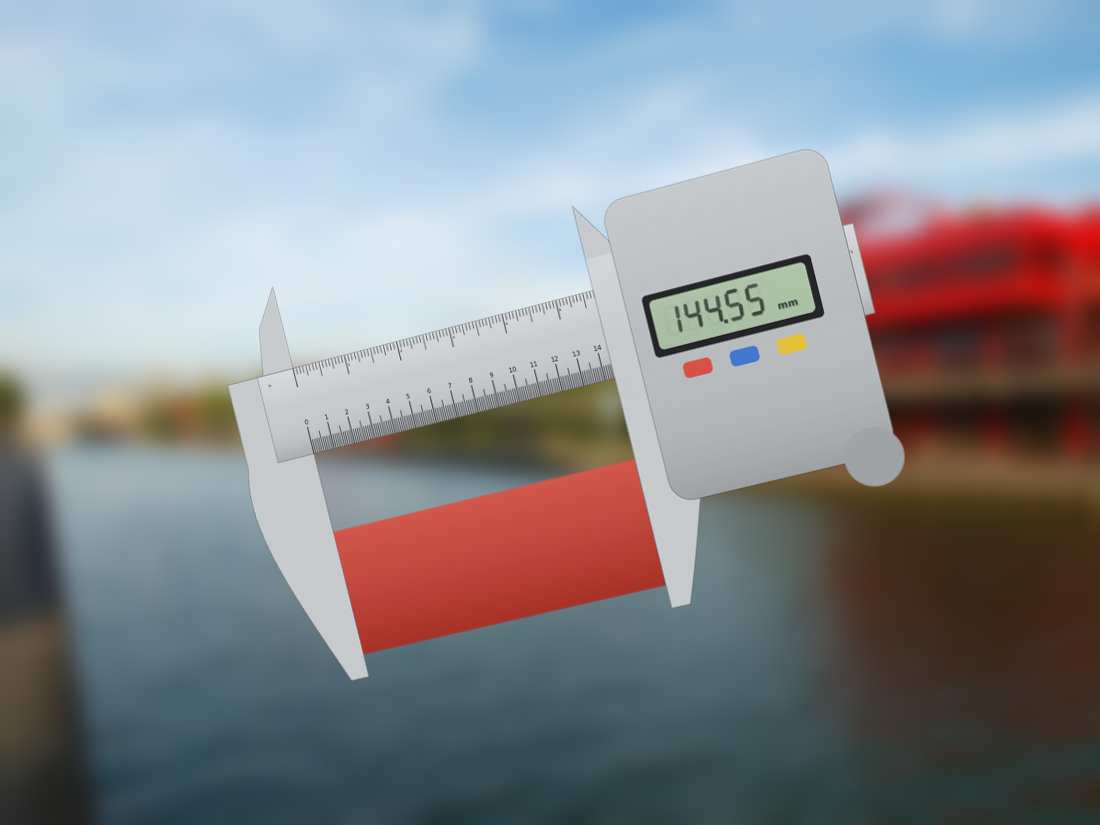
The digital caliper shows 144.55 mm
